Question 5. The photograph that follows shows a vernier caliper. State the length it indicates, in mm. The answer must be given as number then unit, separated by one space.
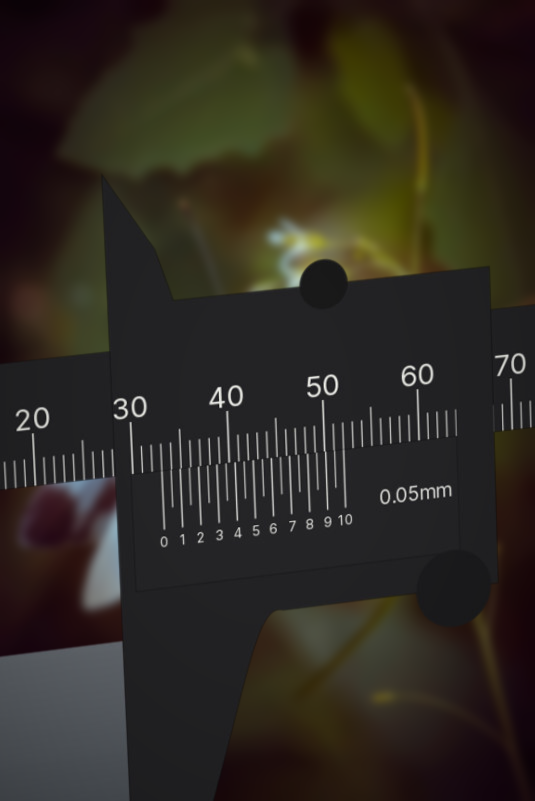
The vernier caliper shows 33.0 mm
